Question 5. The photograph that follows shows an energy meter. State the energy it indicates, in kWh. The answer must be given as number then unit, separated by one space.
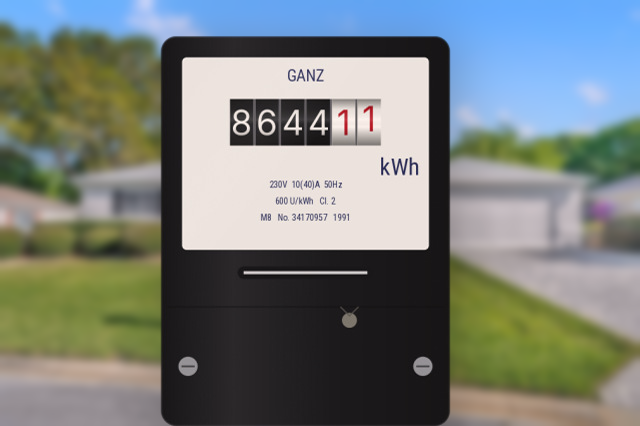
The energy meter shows 8644.11 kWh
